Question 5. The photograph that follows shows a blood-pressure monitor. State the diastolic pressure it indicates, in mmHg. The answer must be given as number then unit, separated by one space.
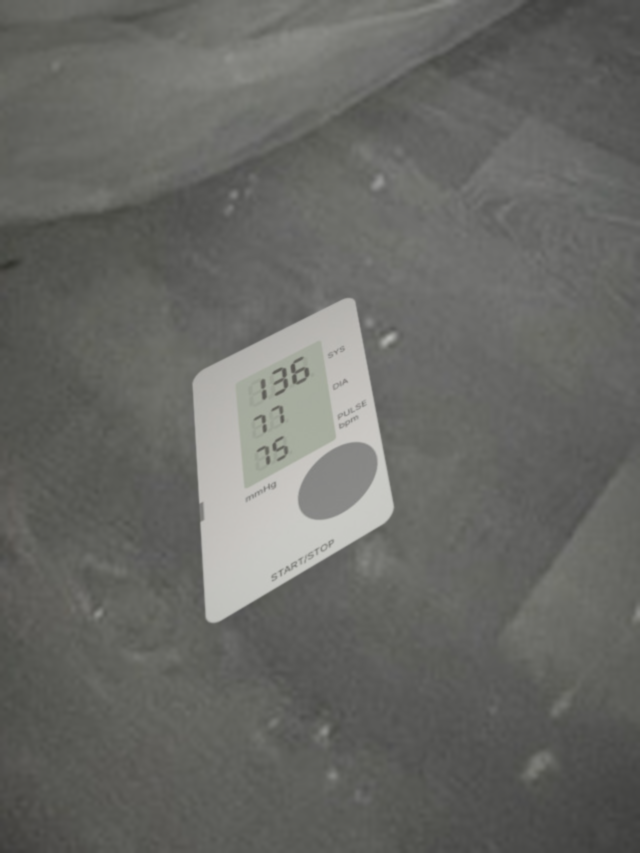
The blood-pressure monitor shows 77 mmHg
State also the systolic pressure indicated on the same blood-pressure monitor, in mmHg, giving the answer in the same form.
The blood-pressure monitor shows 136 mmHg
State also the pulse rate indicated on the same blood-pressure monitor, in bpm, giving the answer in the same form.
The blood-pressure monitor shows 75 bpm
